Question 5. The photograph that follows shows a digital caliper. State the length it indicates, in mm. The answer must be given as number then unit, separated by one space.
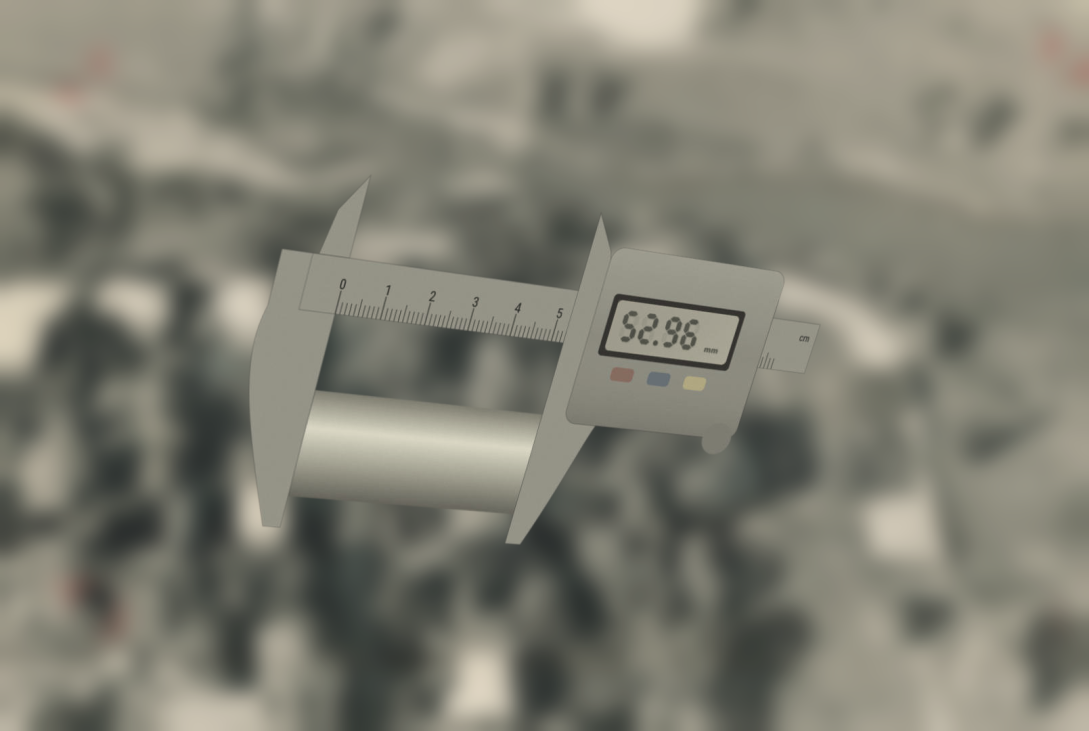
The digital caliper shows 52.96 mm
